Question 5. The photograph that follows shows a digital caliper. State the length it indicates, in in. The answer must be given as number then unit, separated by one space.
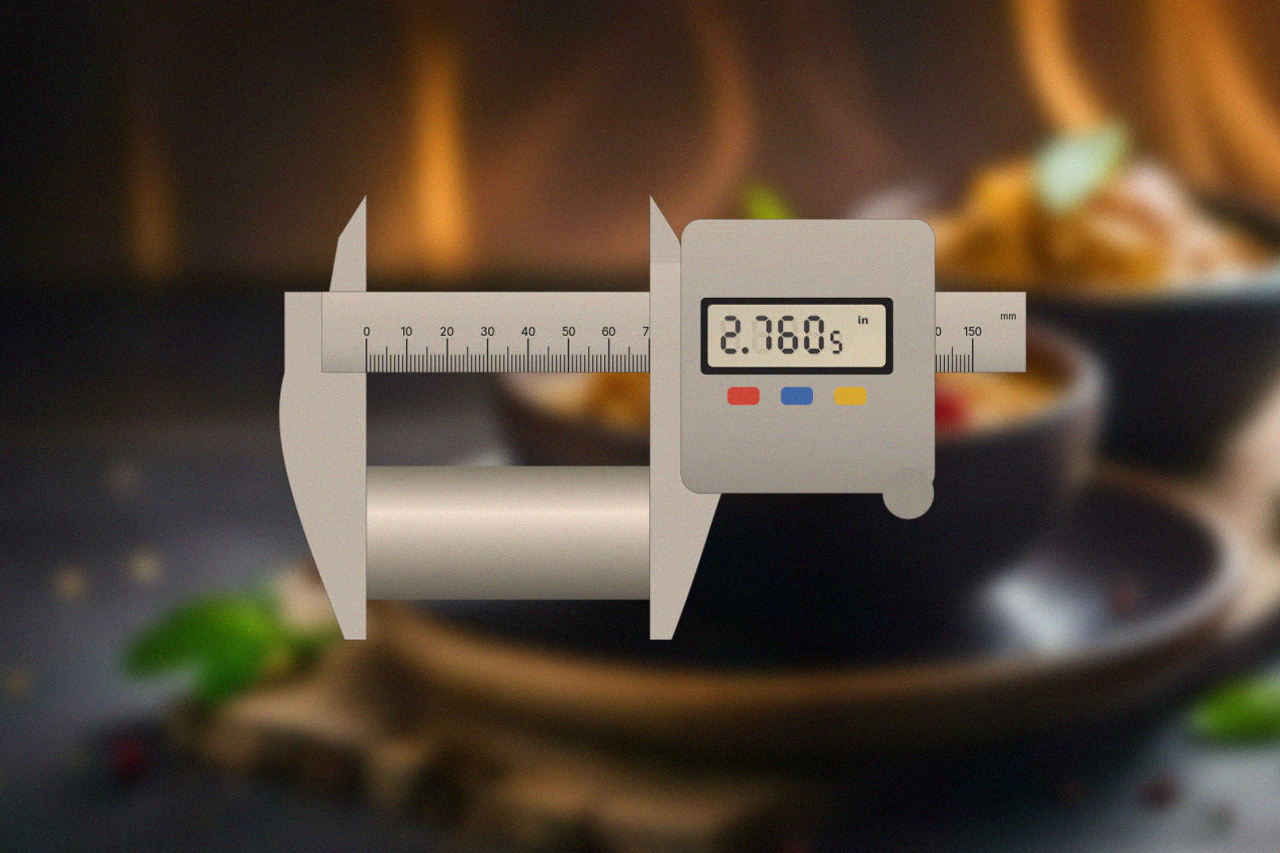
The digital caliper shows 2.7605 in
